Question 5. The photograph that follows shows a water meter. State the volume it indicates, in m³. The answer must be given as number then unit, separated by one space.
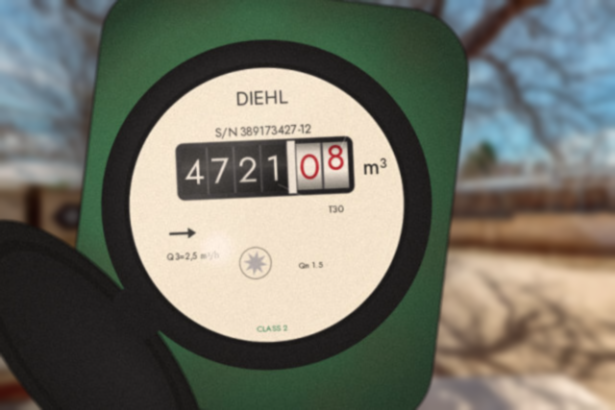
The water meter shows 4721.08 m³
